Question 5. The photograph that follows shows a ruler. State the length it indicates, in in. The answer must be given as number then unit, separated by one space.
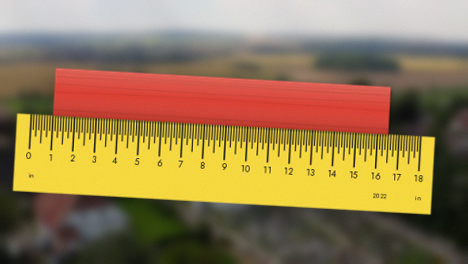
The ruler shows 15.5 in
